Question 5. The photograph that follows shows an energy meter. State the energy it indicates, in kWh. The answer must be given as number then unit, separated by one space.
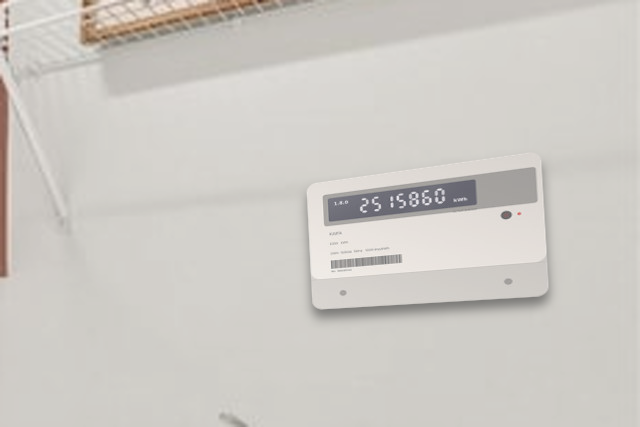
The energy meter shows 2515860 kWh
